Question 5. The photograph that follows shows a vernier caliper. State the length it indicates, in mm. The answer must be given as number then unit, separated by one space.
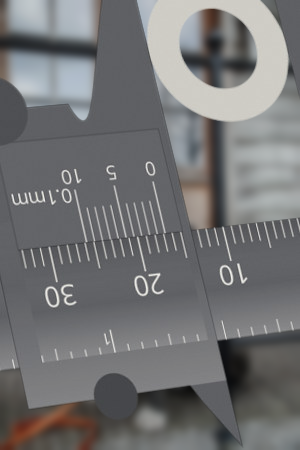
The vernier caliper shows 16.8 mm
